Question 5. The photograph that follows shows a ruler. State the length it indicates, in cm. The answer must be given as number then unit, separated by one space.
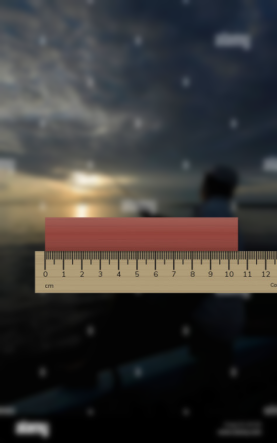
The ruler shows 10.5 cm
